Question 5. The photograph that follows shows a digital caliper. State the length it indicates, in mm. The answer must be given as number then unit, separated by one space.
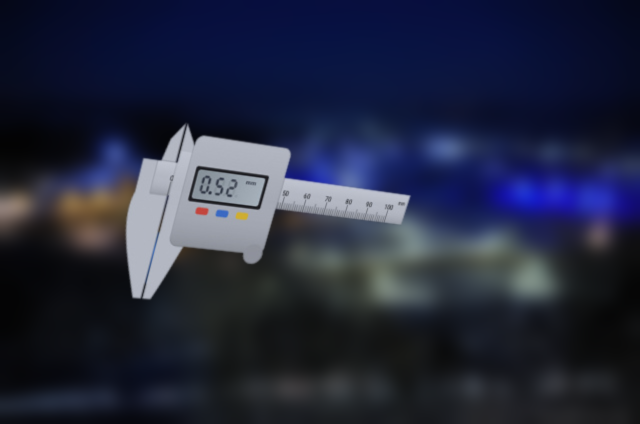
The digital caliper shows 0.52 mm
